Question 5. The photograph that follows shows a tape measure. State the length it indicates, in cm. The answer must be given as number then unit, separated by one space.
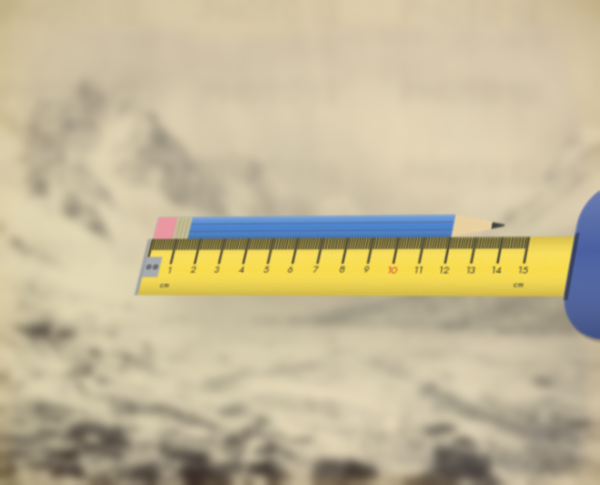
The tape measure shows 14 cm
